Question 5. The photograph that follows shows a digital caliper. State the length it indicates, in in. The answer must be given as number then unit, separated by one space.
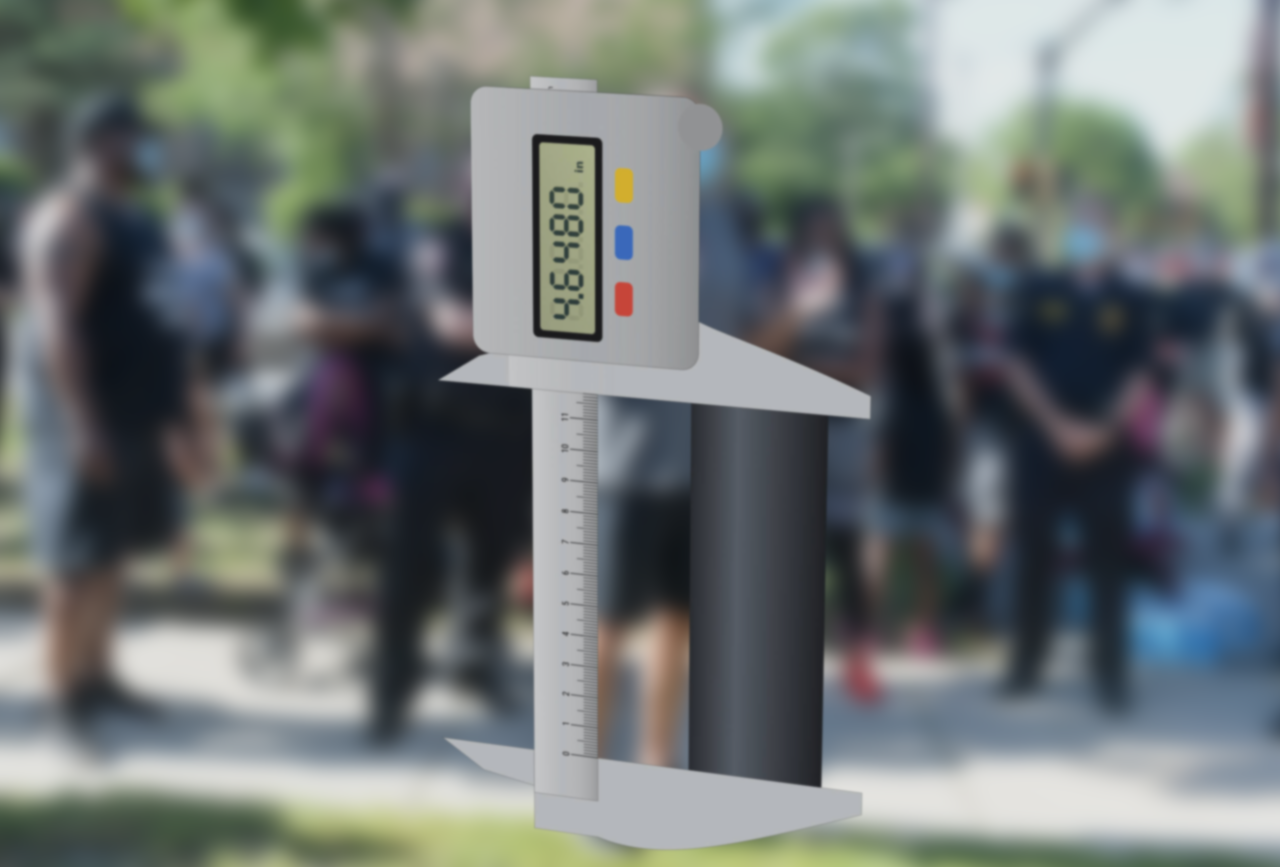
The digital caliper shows 4.6480 in
